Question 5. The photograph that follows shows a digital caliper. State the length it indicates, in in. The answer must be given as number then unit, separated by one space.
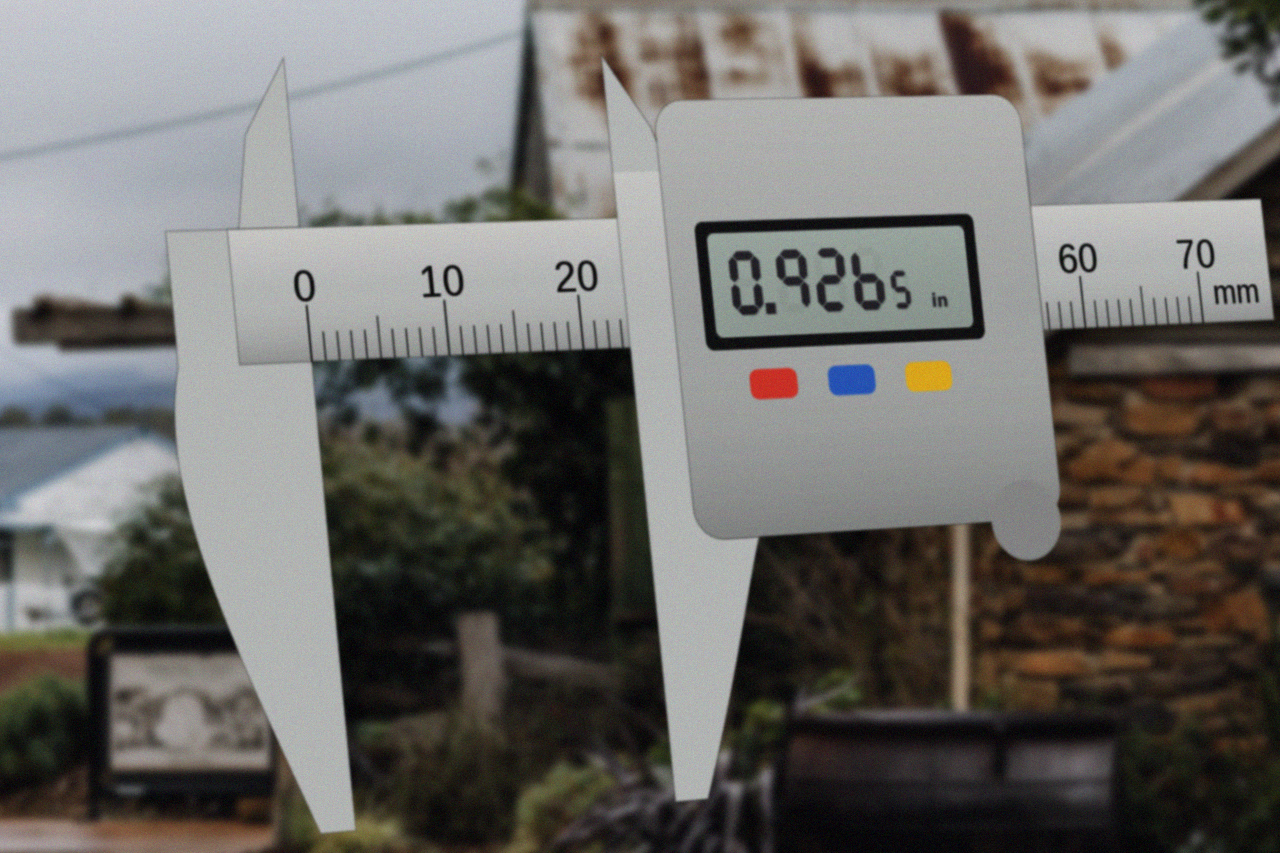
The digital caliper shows 0.9265 in
